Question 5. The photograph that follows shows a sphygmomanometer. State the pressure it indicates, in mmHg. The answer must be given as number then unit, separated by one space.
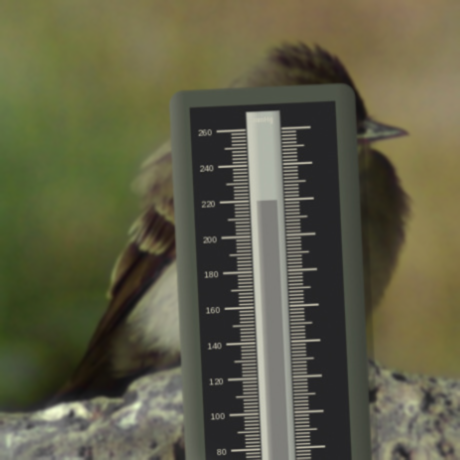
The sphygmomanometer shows 220 mmHg
